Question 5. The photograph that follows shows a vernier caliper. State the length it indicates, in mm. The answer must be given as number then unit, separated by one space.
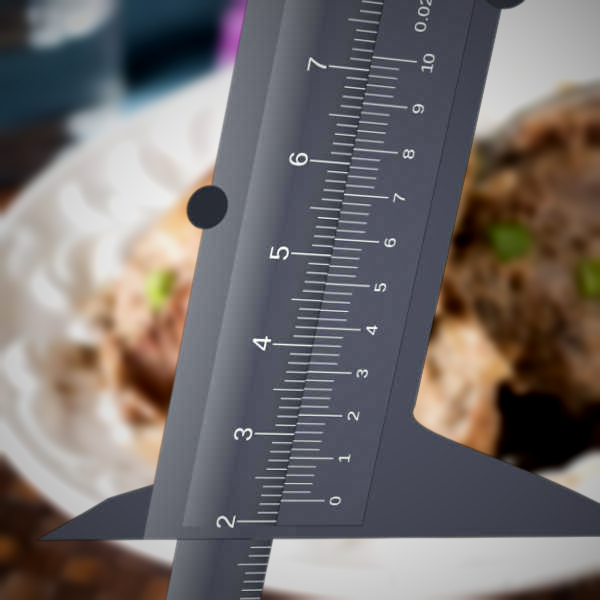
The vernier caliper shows 22.4 mm
